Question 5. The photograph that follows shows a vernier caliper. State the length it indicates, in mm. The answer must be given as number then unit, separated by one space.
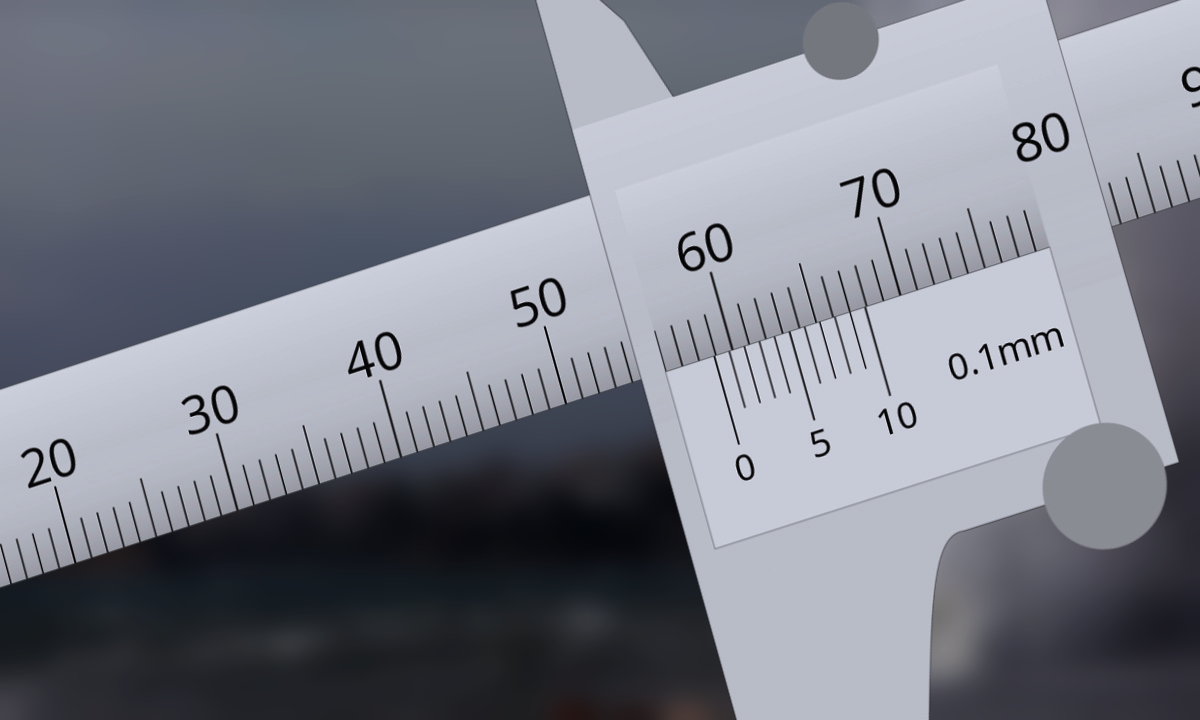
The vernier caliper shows 58.9 mm
